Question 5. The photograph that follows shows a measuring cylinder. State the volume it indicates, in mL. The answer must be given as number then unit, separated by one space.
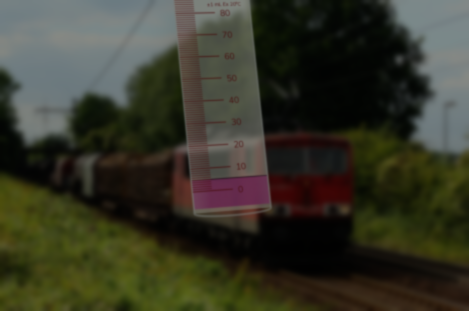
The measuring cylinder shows 5 mL
